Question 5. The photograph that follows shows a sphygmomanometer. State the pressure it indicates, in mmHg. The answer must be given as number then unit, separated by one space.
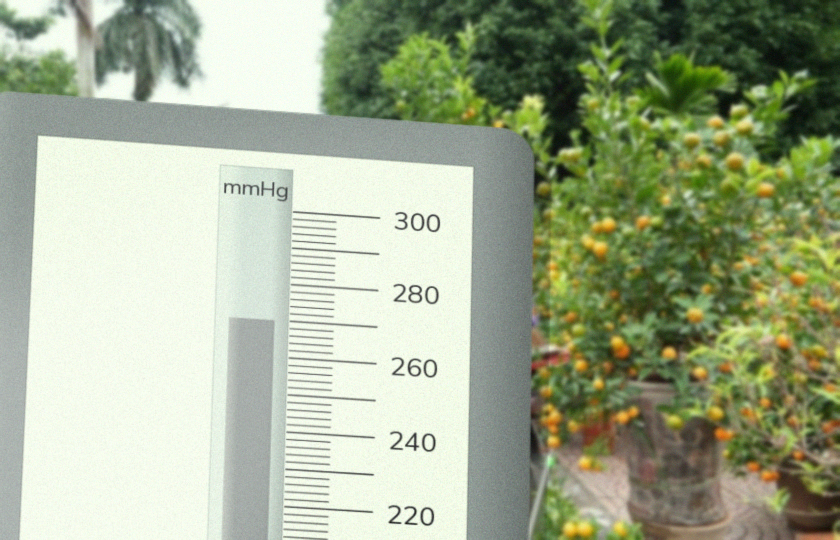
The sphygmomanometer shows 270 mmHg
